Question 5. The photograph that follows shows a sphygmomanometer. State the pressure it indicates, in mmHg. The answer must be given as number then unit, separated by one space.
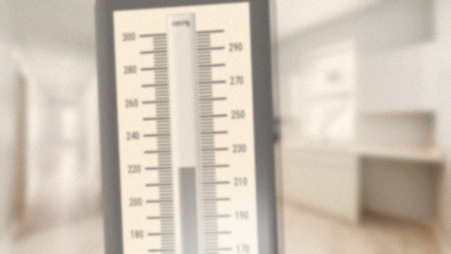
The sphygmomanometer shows 220 mmHg
